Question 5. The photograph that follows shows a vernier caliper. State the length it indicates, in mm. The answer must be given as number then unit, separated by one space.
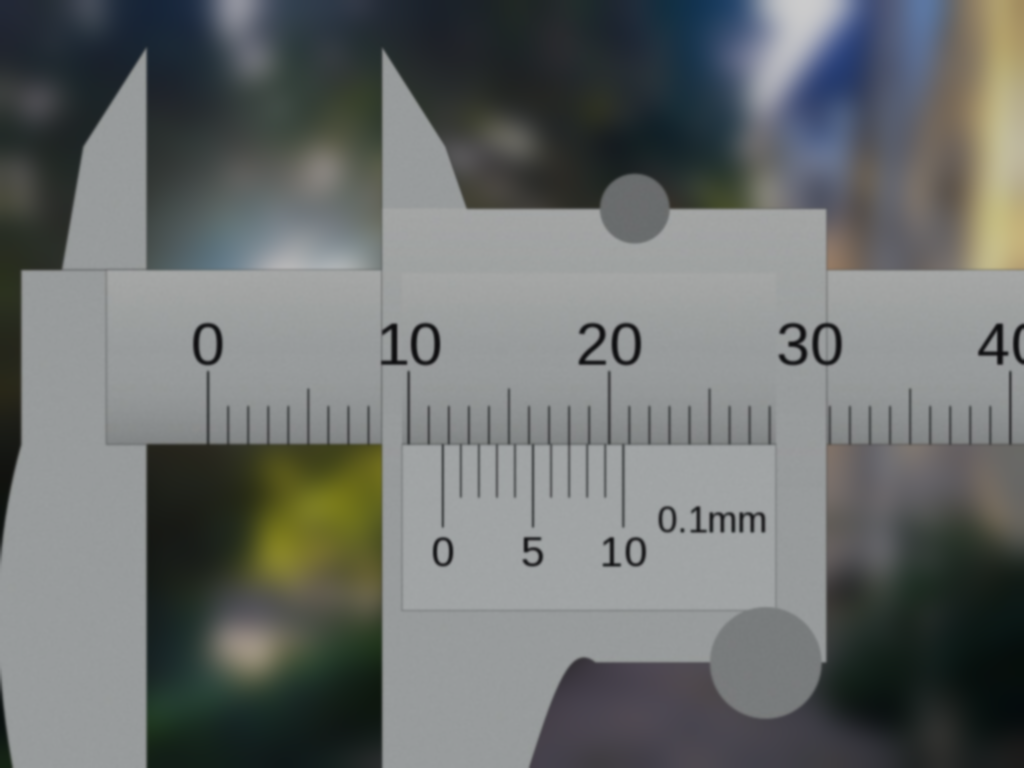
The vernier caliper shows 11.7 mm
